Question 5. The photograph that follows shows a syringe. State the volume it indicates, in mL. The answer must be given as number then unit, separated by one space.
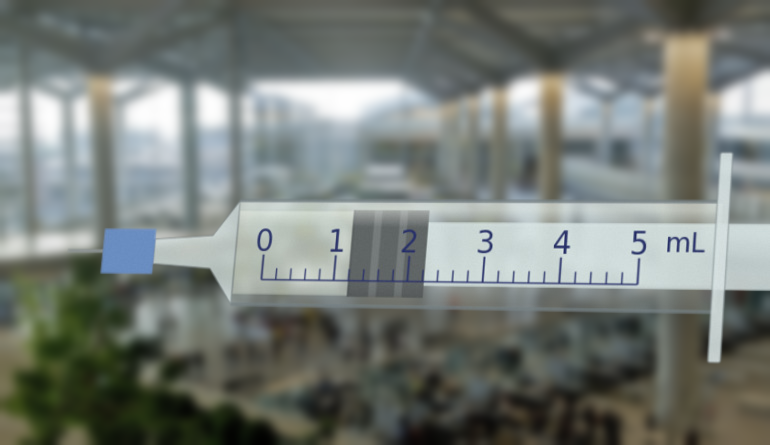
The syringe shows 1.2 mL
